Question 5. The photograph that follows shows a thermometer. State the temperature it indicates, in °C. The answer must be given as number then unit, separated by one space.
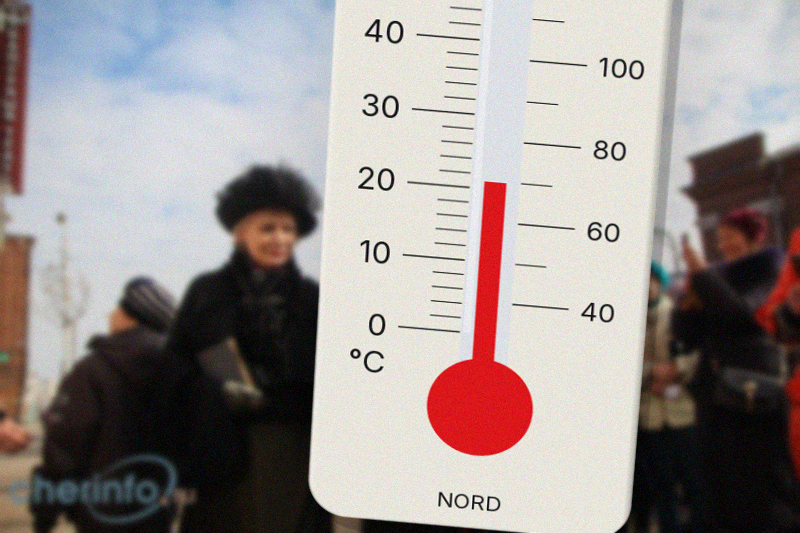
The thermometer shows 21 °C
